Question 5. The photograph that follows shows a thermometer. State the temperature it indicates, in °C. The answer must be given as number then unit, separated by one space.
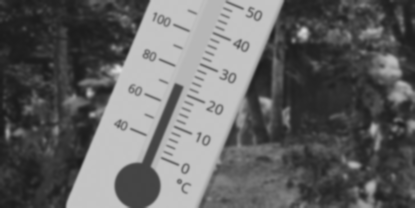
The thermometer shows 22 °C
